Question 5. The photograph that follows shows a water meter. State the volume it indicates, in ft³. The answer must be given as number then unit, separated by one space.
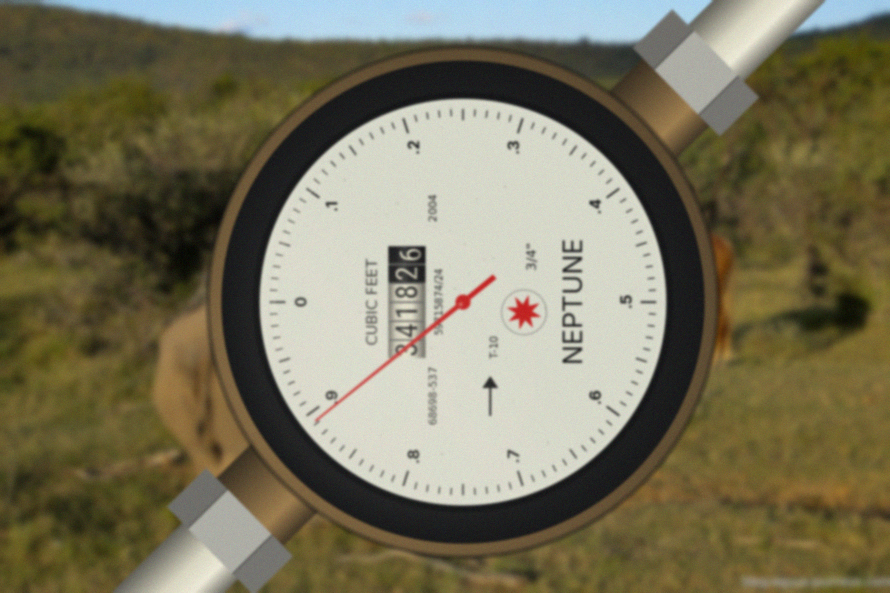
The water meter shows 341825.89 ft³
